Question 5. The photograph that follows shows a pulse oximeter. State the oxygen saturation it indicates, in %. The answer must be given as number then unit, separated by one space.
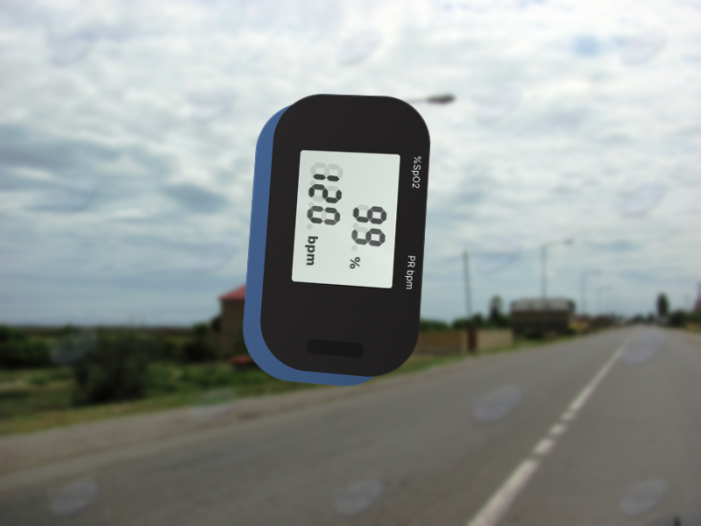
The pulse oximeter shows 99 %
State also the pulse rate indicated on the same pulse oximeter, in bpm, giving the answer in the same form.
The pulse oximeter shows 120 bpm
